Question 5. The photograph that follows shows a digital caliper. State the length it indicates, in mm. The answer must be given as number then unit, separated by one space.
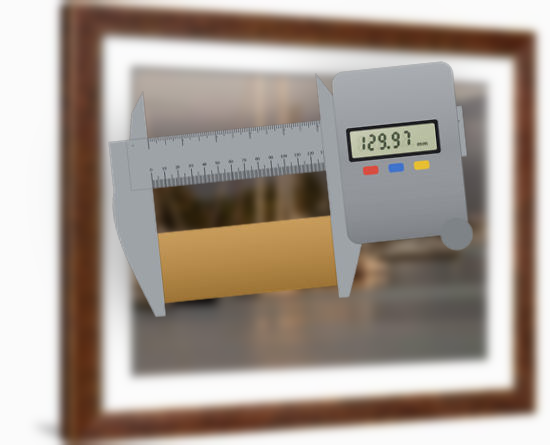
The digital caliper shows 129.97 mm
